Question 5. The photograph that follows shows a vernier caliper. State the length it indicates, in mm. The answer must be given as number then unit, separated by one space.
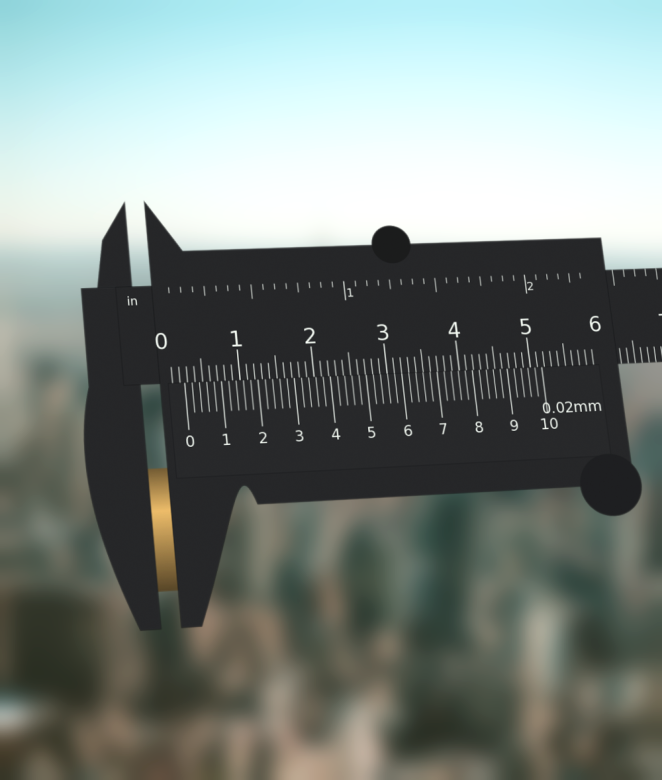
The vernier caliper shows 2.6 mm
